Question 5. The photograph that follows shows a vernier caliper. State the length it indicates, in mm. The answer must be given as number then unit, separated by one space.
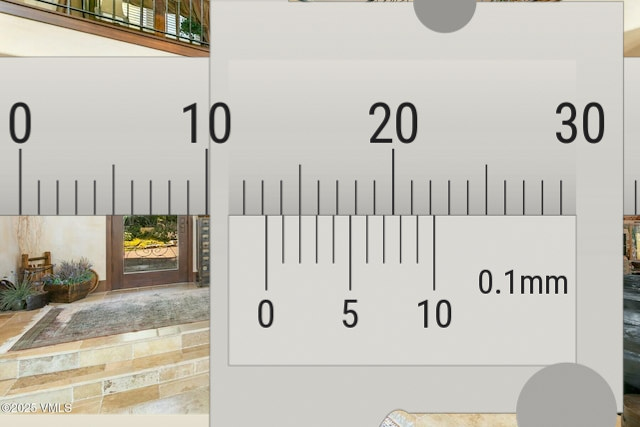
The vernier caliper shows 13.2 mm
